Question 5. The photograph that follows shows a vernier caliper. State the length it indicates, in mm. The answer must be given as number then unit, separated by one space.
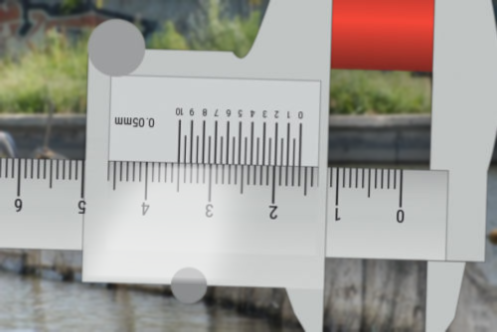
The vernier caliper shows 16.0 mm
